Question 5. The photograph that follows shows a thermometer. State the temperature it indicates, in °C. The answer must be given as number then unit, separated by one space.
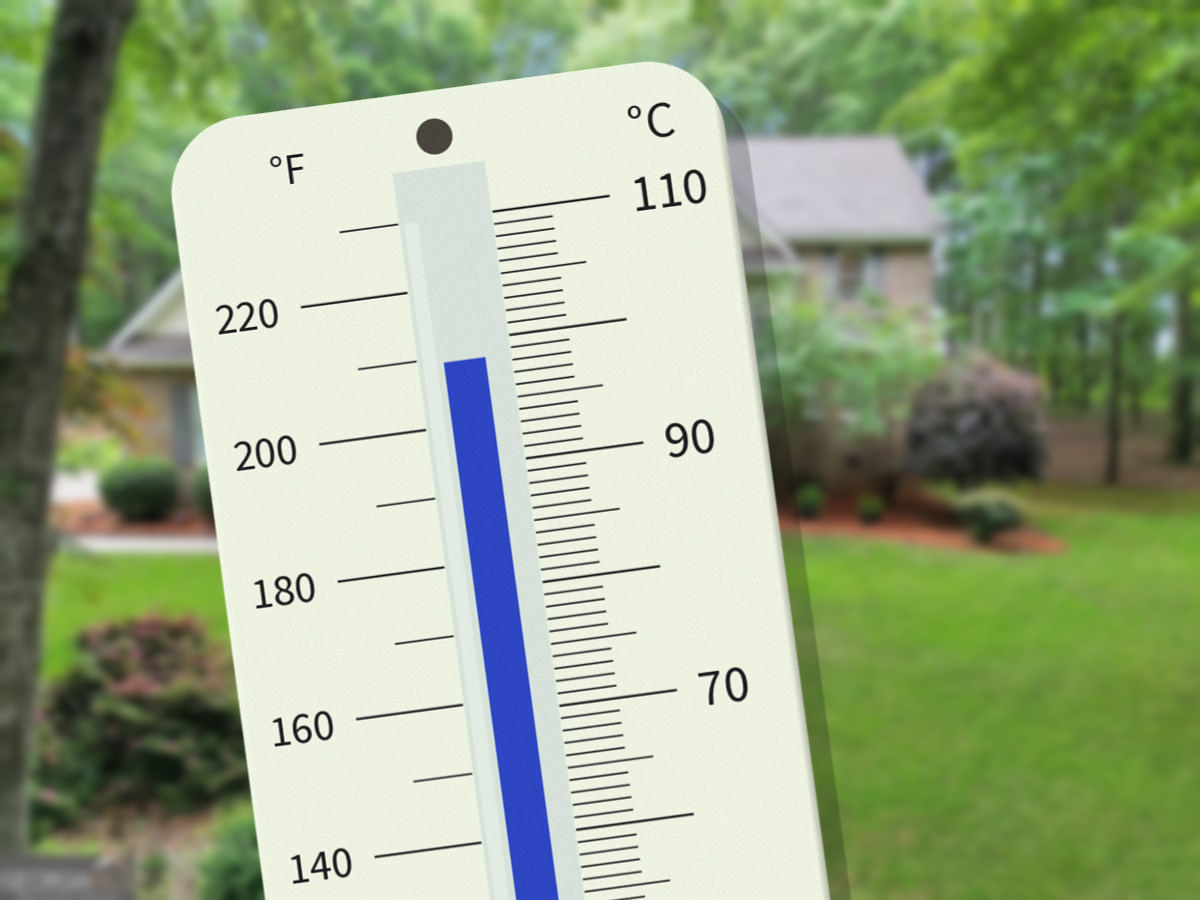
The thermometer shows 98.5 °C
